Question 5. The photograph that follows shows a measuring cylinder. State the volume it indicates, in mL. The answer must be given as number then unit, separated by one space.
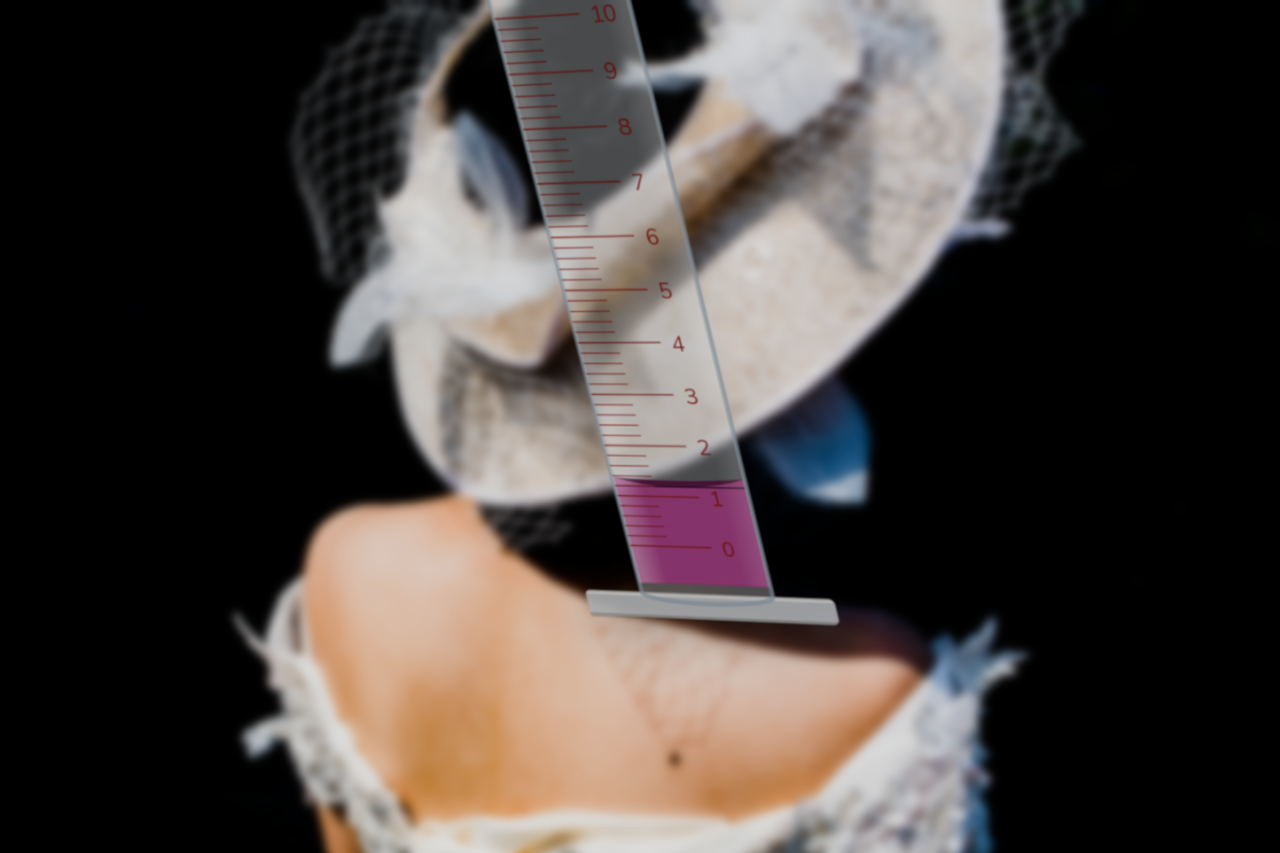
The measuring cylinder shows 1.2 mL
